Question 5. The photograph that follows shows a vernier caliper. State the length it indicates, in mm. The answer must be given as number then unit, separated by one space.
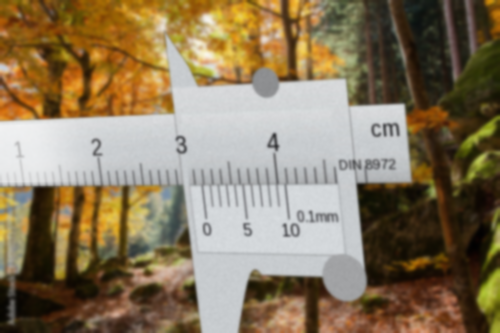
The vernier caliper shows 31.8 mm
